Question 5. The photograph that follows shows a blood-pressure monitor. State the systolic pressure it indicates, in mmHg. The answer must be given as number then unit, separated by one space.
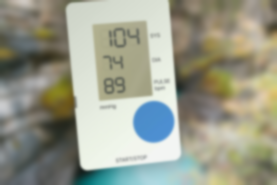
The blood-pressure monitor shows 104 mmHg
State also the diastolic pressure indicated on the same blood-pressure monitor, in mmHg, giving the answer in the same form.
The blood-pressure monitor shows 74 mmHg
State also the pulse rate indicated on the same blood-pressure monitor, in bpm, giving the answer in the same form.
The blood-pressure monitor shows 89 bpm
